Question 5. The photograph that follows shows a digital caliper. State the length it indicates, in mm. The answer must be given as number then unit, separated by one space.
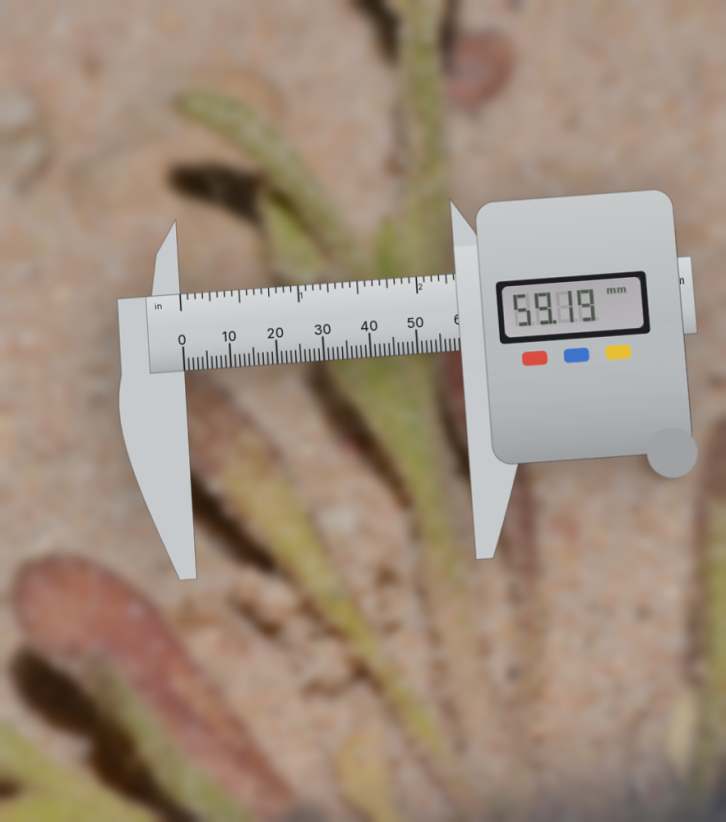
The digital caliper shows 59.19 mm
